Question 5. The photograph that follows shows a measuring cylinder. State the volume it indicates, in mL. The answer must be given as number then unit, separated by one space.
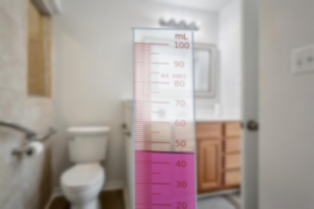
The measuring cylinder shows 45 mL
